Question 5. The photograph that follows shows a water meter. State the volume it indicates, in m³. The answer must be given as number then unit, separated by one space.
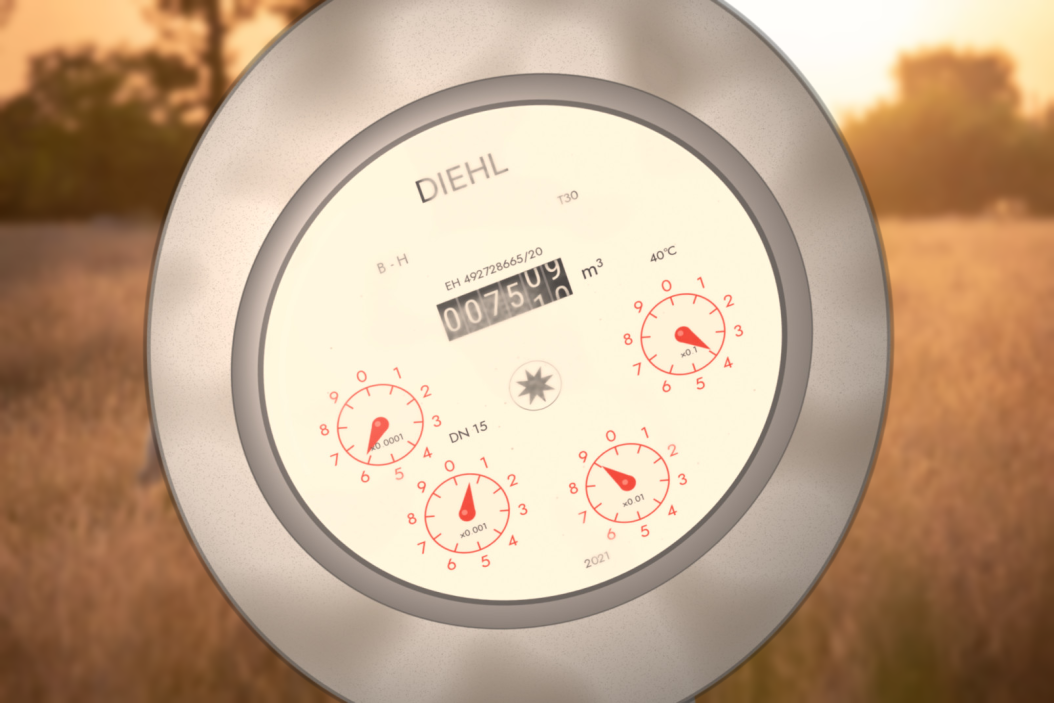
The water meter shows 7509.3906 m³
